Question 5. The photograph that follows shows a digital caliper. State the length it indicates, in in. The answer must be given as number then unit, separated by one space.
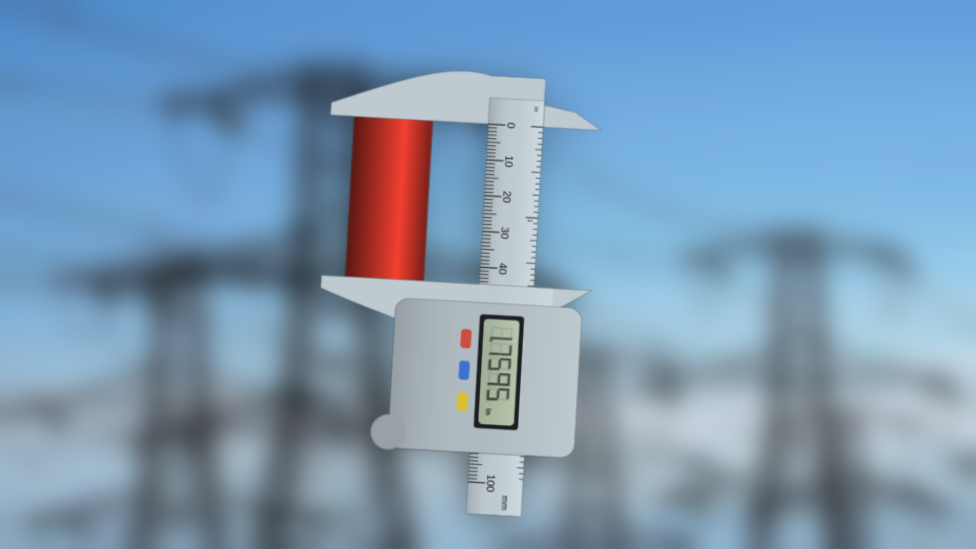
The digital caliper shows 1.7595 in
